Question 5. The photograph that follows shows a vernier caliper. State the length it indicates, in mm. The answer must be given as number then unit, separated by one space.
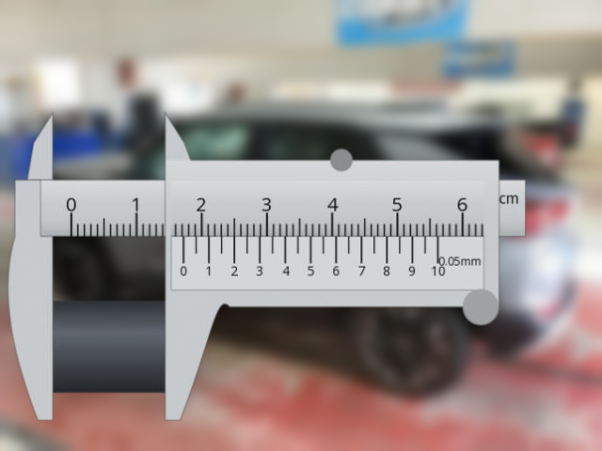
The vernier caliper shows 17.2 mm
